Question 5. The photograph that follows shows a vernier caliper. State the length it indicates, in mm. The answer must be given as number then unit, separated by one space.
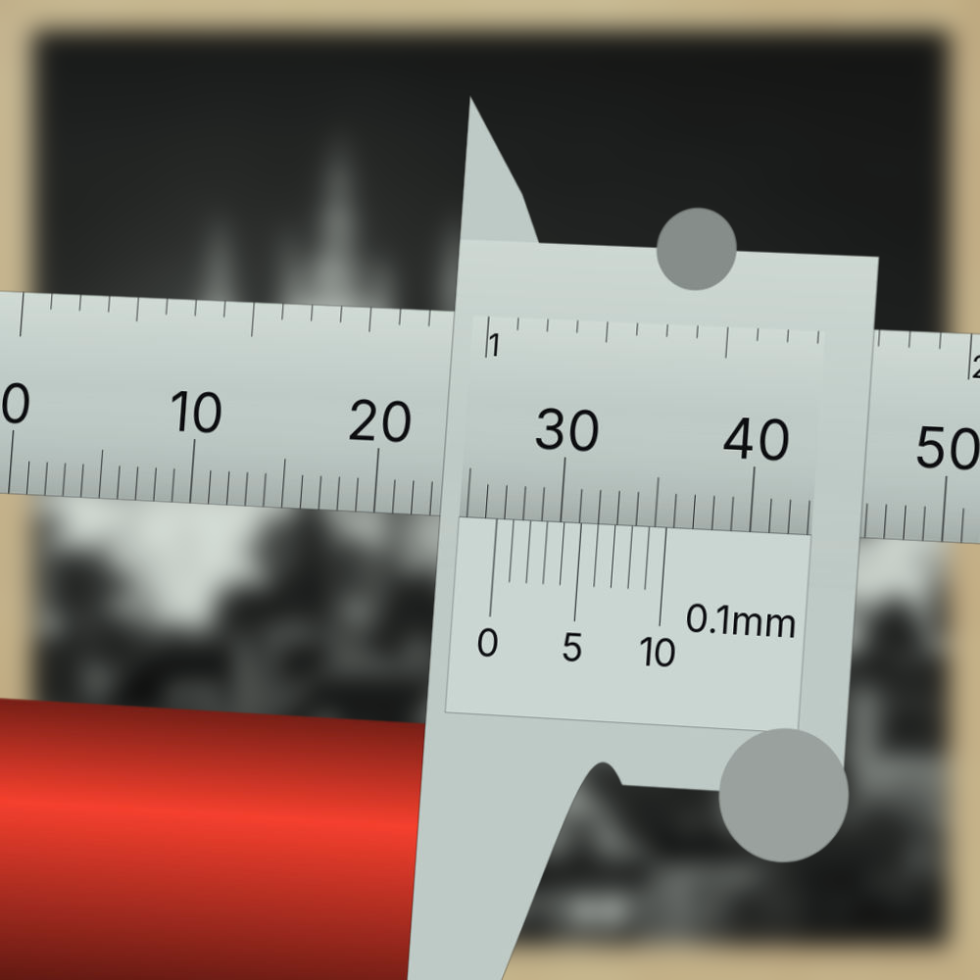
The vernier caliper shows 26.6 mm
